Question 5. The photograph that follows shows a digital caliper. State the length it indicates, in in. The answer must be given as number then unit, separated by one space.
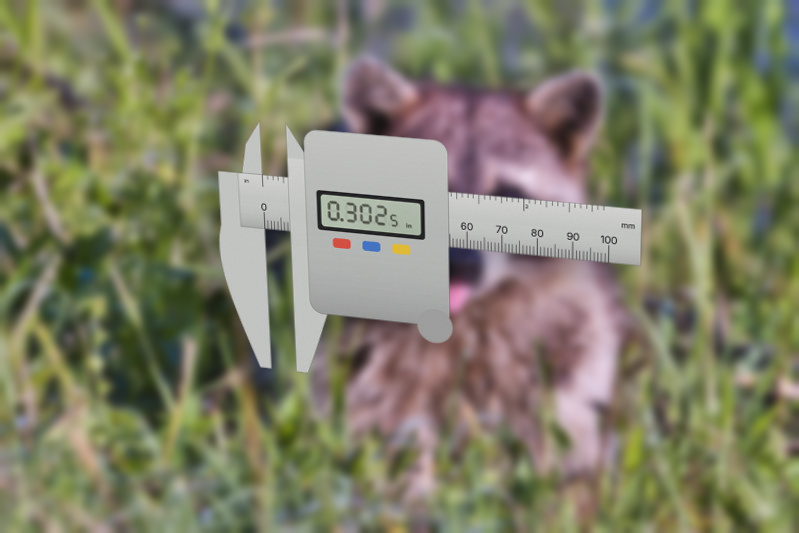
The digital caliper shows 0.3025 in
